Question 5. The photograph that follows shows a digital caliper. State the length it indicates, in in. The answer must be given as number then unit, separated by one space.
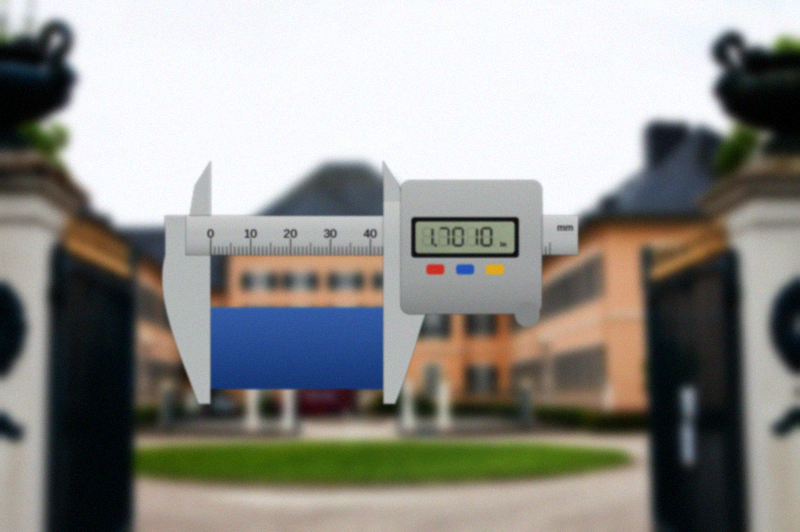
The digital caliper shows 1.7010 in
